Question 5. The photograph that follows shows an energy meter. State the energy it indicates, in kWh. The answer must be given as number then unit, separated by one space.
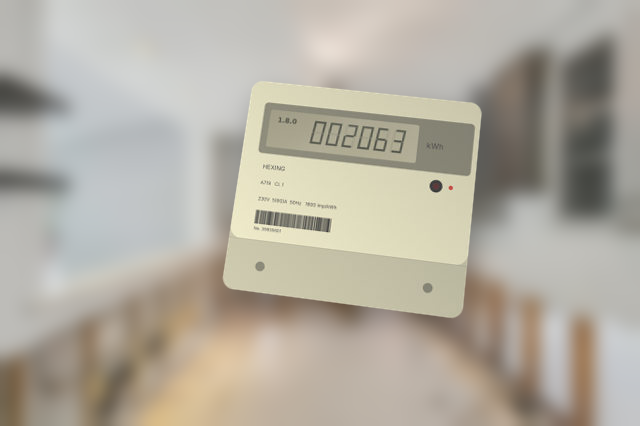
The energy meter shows 2063 kWh
